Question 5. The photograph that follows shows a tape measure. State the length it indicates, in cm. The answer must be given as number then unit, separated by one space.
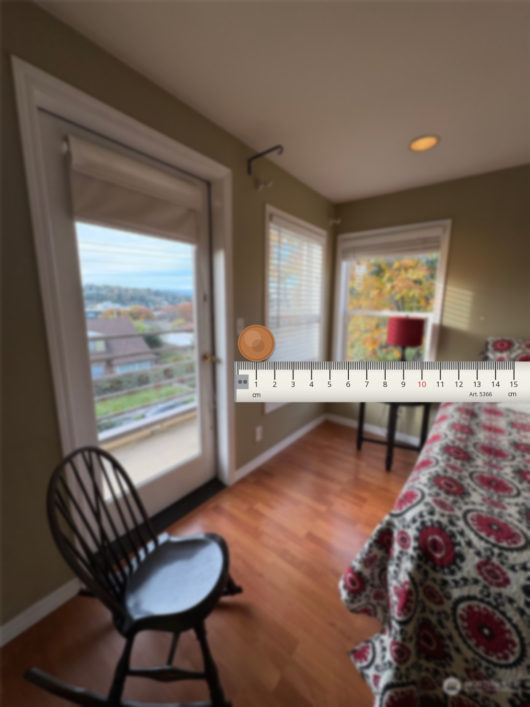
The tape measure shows 2 cm
